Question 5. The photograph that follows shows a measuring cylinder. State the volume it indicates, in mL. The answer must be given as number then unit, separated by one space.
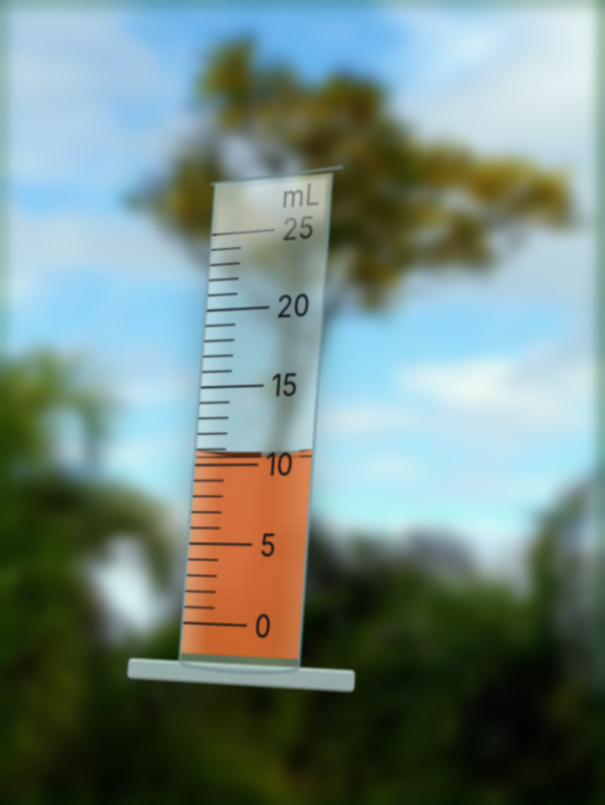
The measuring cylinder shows 10.5 mL
